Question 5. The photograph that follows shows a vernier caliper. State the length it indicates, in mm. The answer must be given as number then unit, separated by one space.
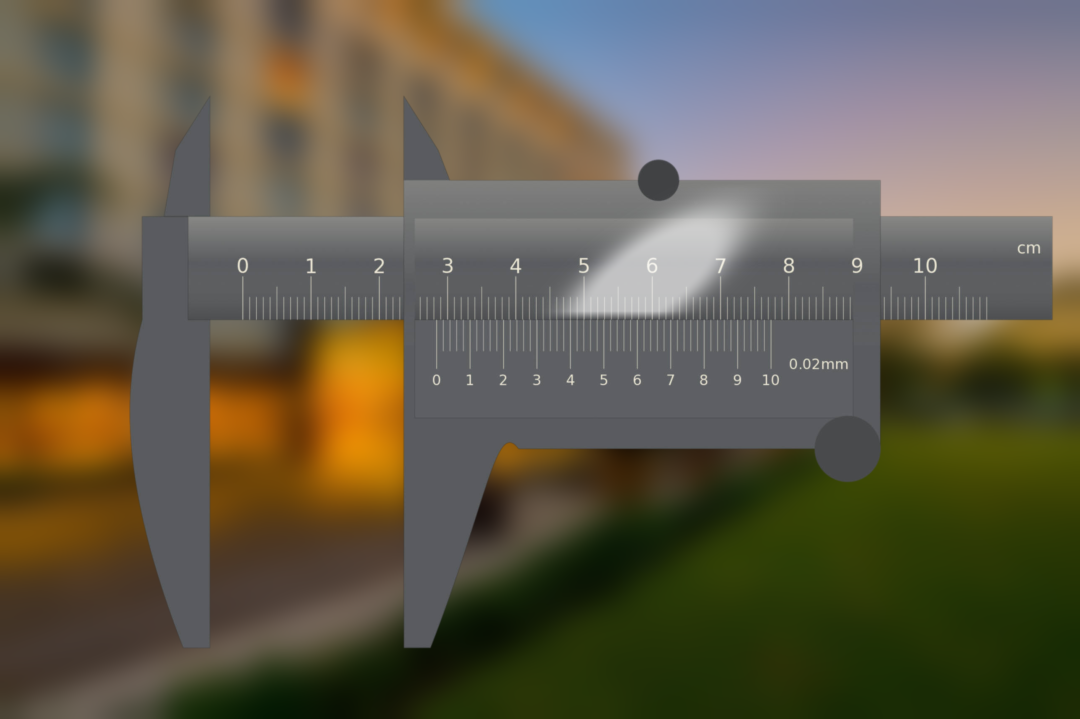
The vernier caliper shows 28.4 mm
